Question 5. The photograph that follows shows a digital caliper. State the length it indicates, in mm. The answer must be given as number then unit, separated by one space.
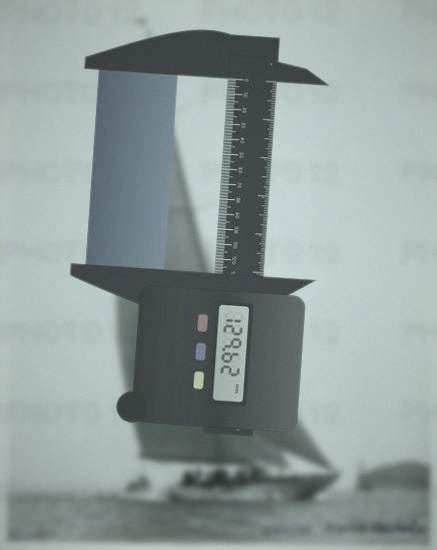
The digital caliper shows 129.62 mm
